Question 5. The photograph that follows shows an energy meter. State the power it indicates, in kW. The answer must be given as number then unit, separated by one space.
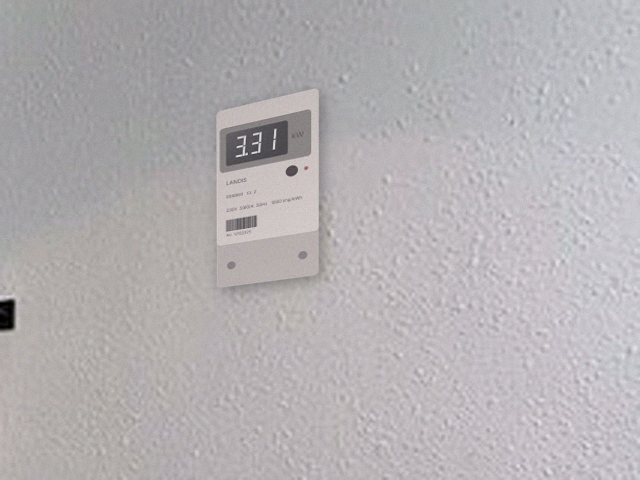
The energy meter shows 3.31 kW
